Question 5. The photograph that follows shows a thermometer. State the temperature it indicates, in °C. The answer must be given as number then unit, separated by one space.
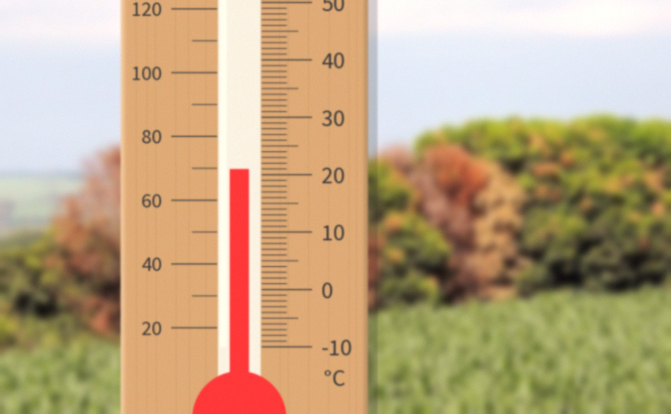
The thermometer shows 21 °C
